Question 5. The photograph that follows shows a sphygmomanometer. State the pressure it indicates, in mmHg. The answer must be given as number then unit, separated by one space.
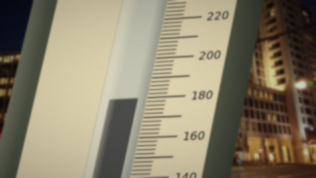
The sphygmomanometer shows 180 mmHg
